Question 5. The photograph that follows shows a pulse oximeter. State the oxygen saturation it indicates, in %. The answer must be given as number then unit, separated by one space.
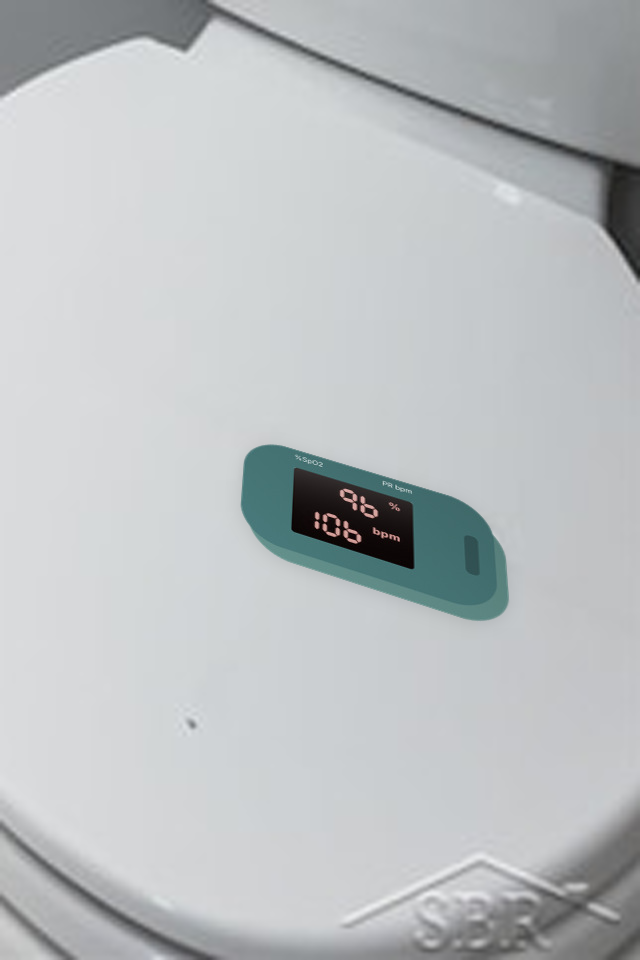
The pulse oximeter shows 96 %
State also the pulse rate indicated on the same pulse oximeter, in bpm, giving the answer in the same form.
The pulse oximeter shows 106 bpm
